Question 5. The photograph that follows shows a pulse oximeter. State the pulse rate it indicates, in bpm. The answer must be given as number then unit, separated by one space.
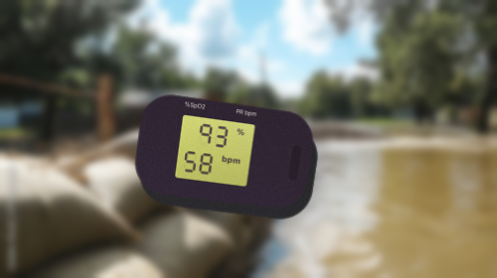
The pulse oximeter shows 58 bpm
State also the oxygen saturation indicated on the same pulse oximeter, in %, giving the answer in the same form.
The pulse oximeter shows 93 %
